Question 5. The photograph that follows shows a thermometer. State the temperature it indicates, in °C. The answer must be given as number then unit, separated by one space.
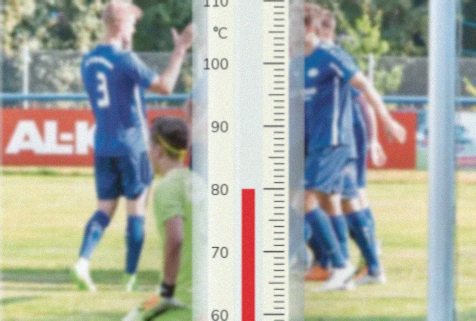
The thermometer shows 80 °C
